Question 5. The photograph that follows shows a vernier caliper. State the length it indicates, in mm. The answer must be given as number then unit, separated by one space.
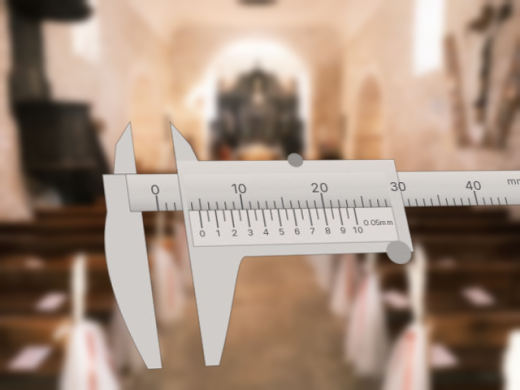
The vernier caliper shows 4.8 mm
